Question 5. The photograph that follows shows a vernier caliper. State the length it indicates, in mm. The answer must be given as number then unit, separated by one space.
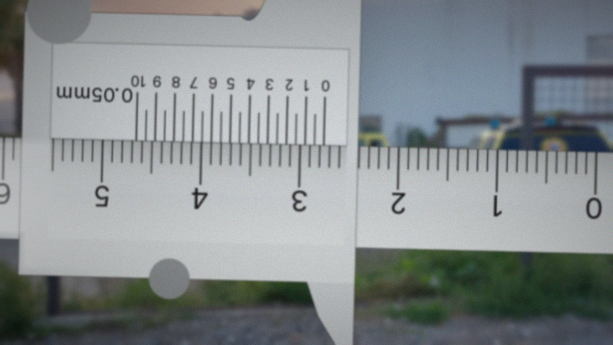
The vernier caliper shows 27.6 mm
